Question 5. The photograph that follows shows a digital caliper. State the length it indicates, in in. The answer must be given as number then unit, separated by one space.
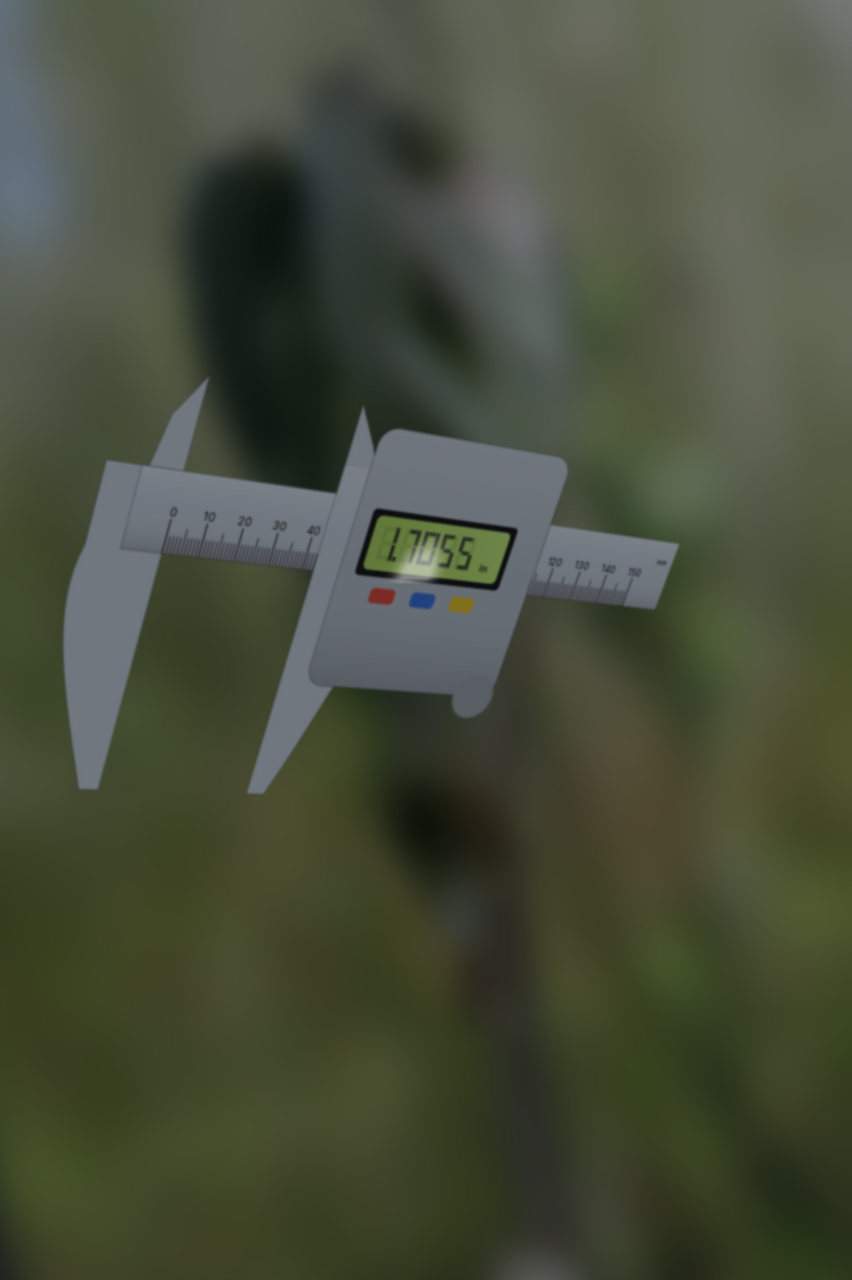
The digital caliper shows 1.7055 in
